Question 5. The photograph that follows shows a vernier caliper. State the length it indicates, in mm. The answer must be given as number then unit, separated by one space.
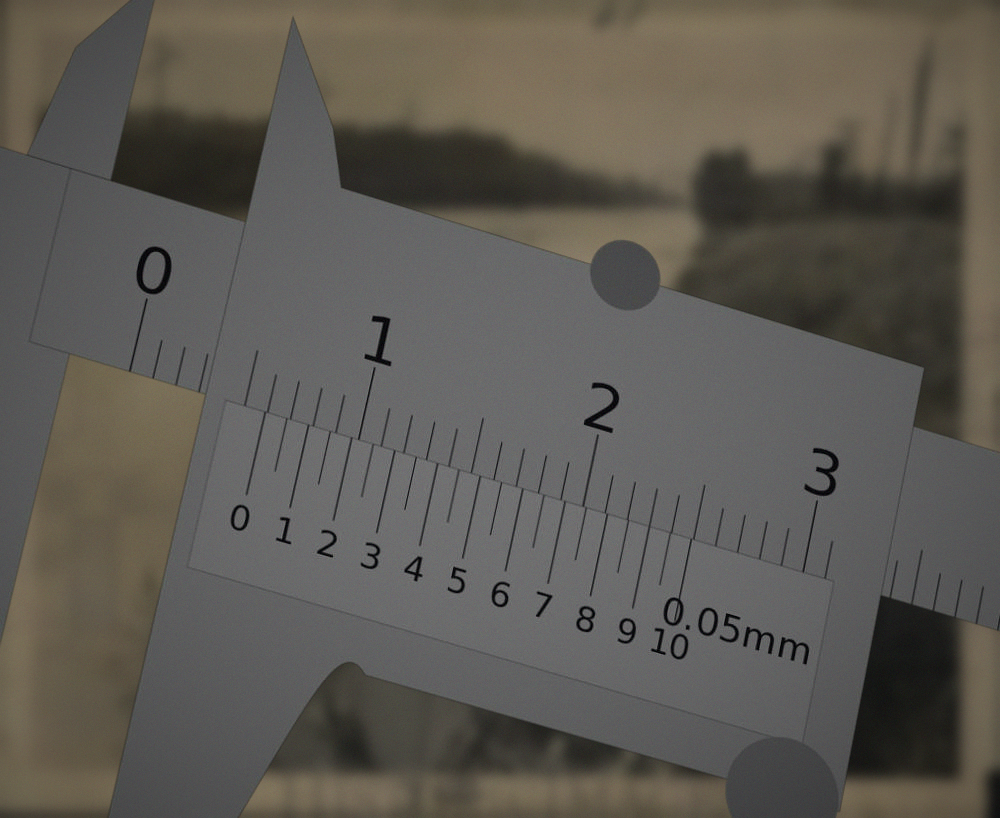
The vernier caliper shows 5.90 mm
